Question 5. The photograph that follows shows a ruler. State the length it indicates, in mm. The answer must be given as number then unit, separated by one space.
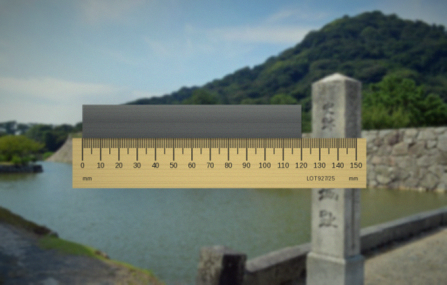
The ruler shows 120 mm
